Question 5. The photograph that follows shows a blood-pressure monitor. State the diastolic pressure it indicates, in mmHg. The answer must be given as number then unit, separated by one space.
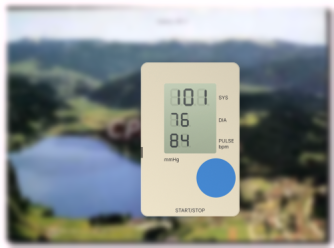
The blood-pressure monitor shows 76 mmHg
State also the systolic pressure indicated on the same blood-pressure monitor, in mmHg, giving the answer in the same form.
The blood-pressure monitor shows 101 mmHg
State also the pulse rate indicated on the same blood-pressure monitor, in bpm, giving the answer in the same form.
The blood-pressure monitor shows 84 bpm
